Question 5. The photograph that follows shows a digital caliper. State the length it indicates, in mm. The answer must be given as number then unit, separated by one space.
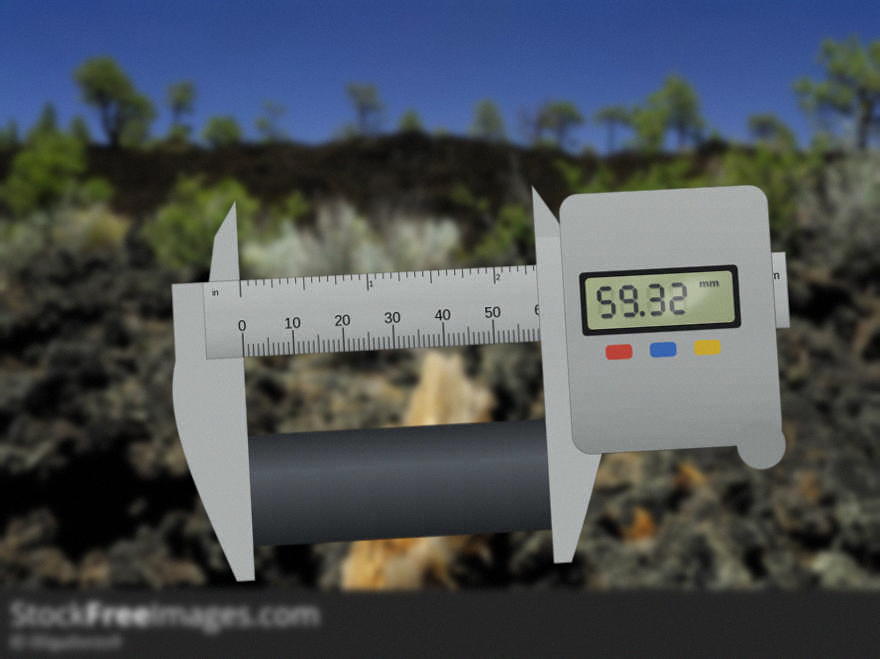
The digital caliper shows 59.32 mm
